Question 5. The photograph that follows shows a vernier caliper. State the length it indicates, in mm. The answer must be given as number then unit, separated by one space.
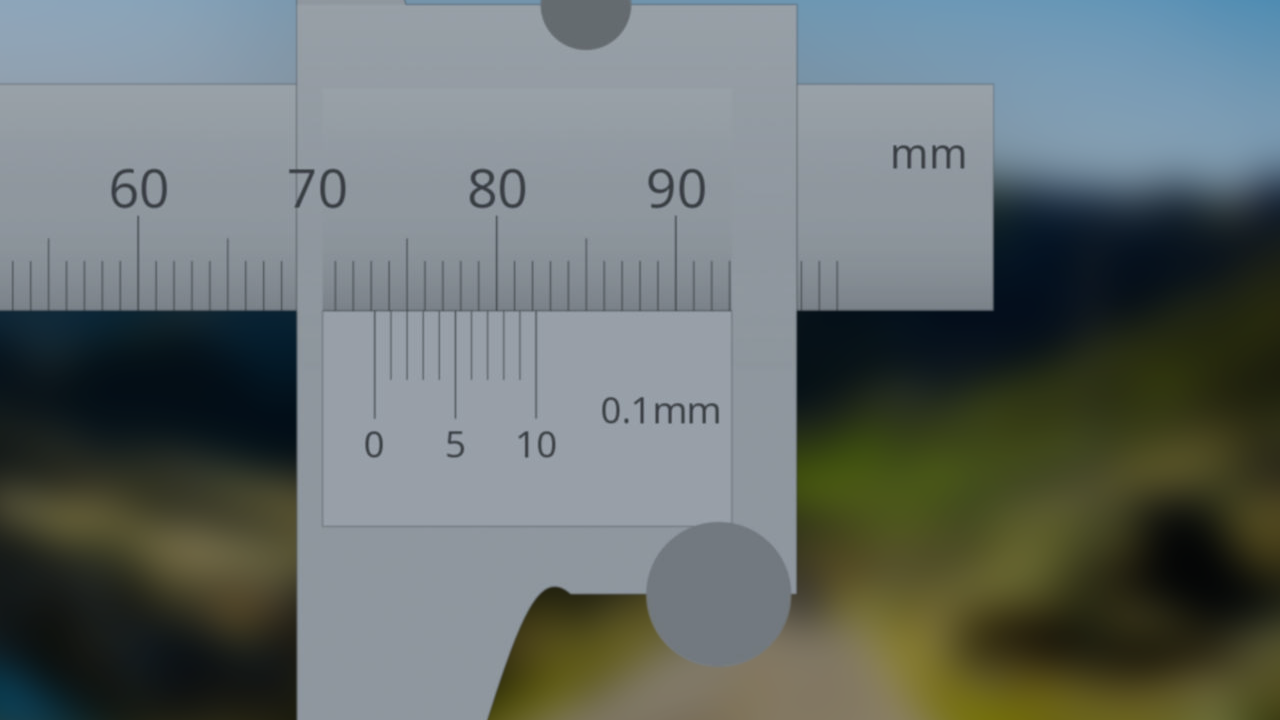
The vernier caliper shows 73.2 mm
